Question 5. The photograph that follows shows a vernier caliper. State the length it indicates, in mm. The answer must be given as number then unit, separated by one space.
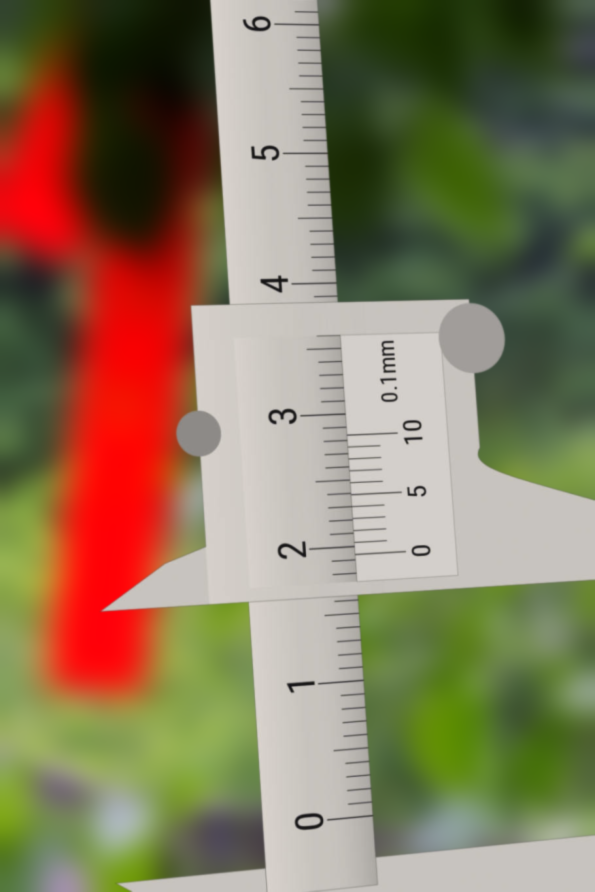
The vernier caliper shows 19.4 mm
